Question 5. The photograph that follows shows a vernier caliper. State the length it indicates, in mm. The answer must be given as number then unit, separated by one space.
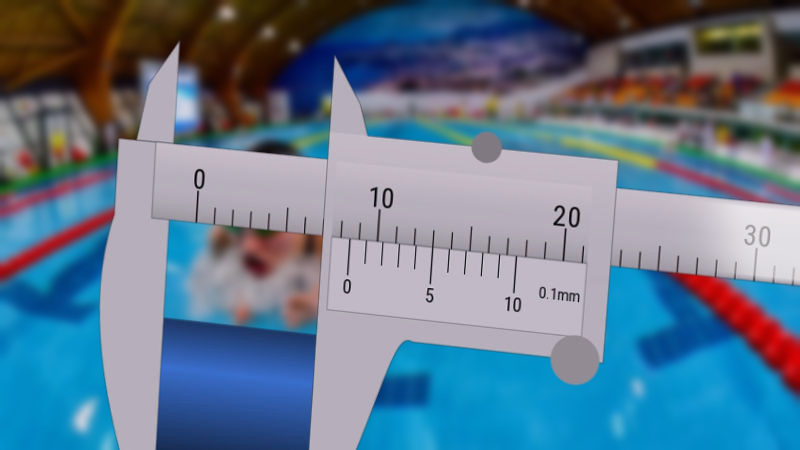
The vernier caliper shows 8.5 mm
